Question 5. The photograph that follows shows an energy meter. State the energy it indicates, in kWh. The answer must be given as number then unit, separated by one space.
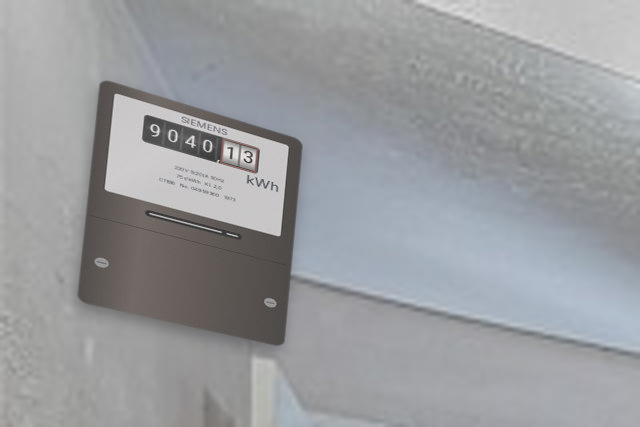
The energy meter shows 9040.13 kWh
